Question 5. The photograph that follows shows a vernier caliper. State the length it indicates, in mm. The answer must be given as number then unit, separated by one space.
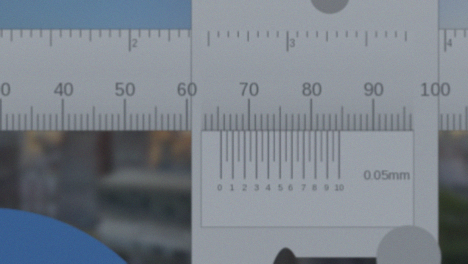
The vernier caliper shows 65.5 mm
